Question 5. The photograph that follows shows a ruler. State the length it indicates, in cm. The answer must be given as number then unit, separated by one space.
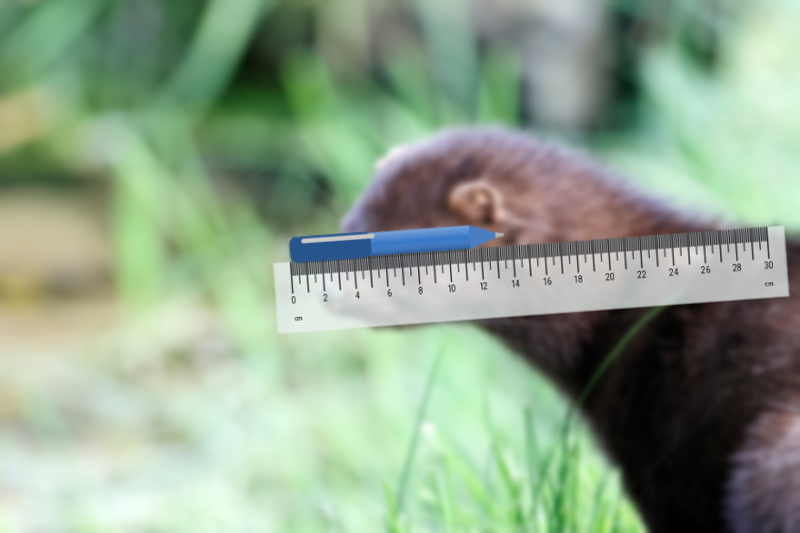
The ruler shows 13.5 cm
